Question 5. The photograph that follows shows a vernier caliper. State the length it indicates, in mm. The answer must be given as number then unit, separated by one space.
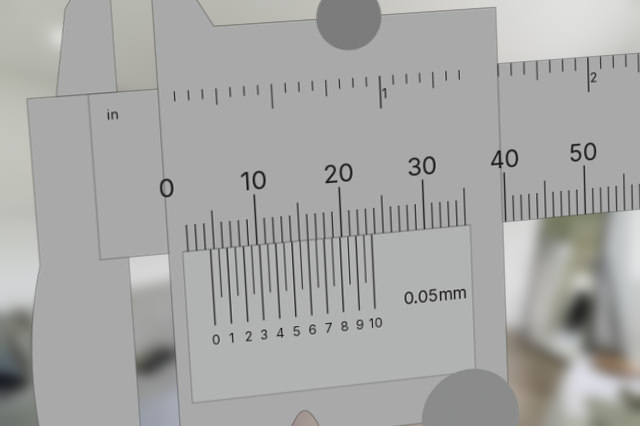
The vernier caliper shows 4.6 mm
